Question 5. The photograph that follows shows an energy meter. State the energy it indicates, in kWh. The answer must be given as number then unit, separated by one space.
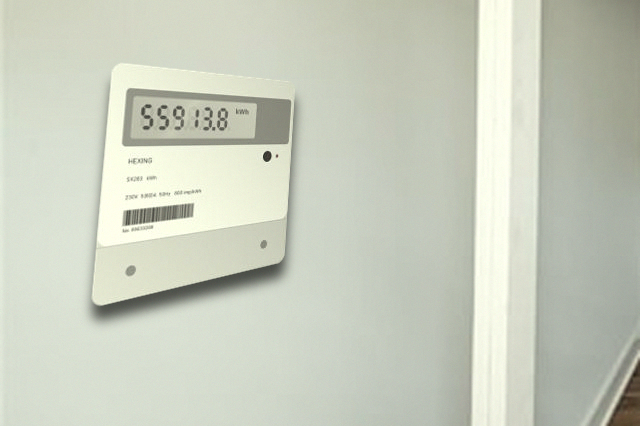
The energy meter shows 55913.8 kWh
